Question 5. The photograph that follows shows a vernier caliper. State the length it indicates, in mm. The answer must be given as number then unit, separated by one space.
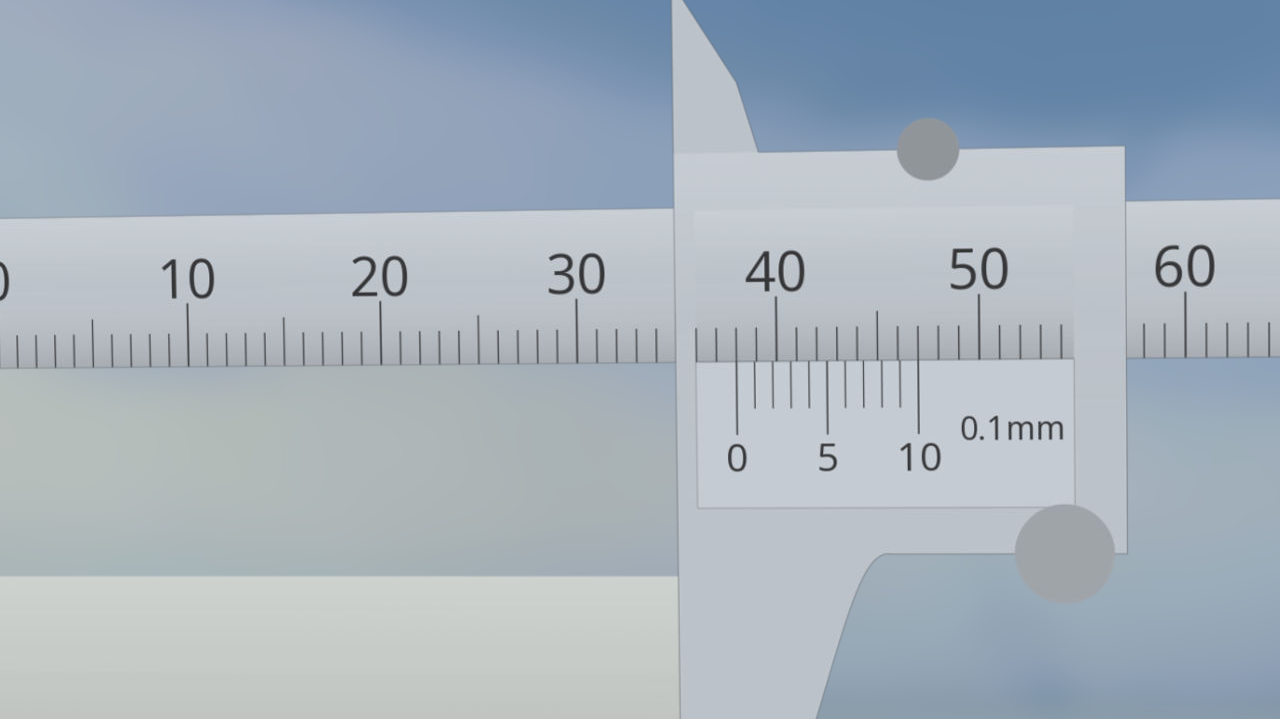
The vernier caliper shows 38.0 mm
